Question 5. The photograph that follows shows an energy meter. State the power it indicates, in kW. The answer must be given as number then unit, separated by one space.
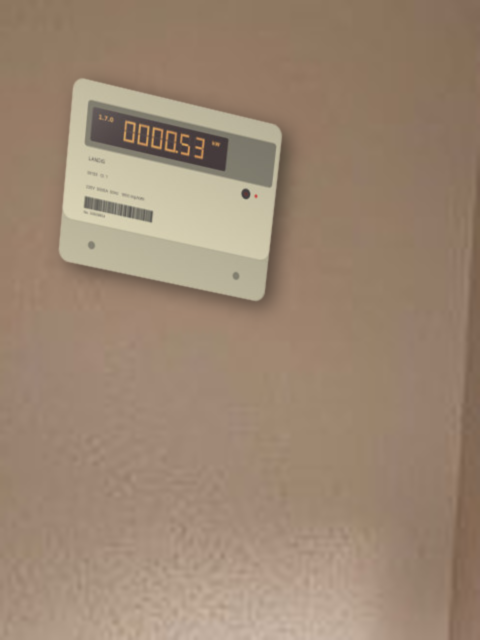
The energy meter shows 0.53 kW
